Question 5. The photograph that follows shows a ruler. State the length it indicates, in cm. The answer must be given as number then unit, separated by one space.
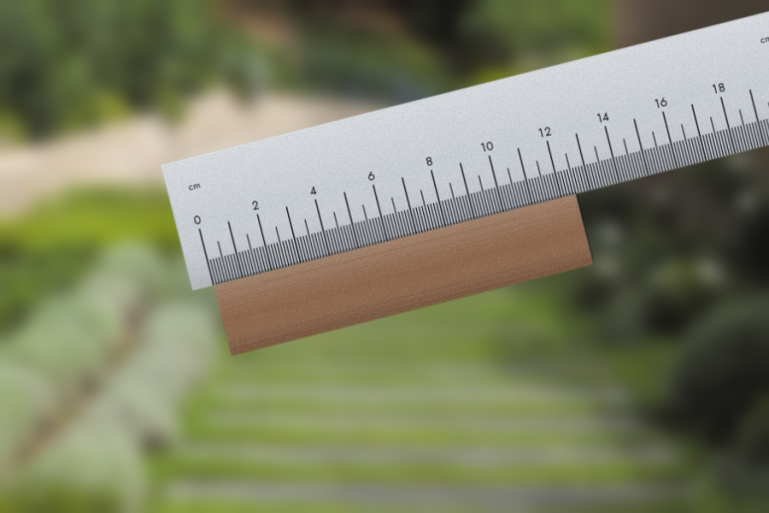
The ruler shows 12.5 cm
